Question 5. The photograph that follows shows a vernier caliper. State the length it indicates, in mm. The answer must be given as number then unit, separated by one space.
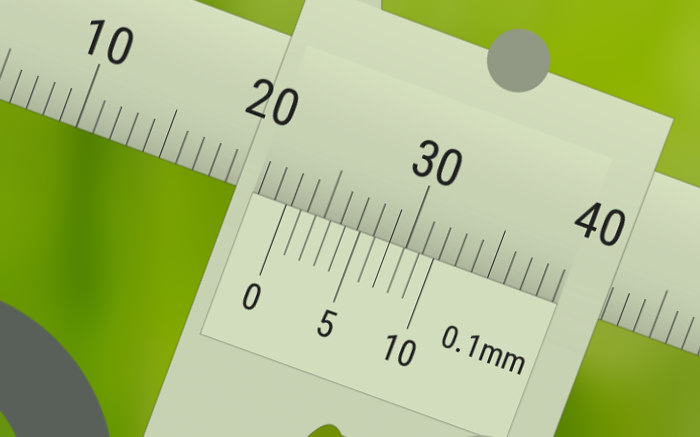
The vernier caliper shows 22.7 mm
